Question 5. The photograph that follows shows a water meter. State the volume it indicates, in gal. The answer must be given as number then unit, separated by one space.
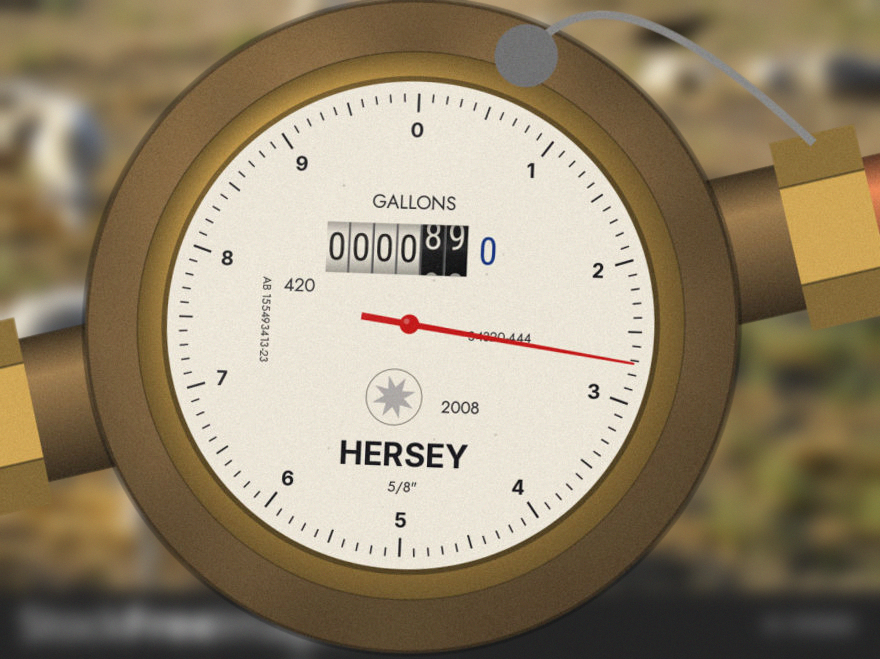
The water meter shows 892.7 gal
